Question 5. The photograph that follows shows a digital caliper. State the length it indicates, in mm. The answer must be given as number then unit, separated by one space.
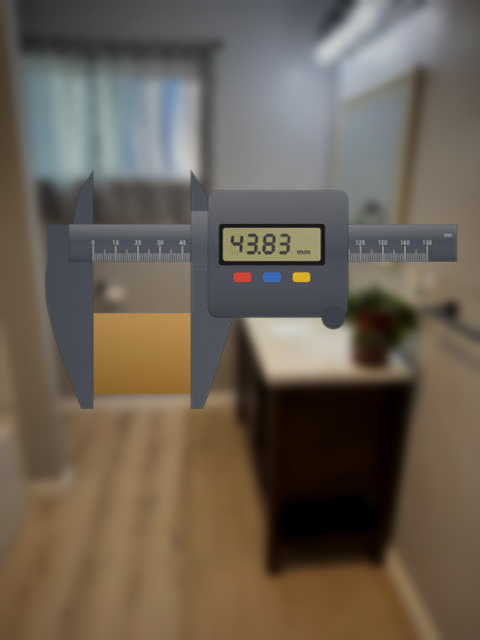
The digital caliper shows 43.83 mm
